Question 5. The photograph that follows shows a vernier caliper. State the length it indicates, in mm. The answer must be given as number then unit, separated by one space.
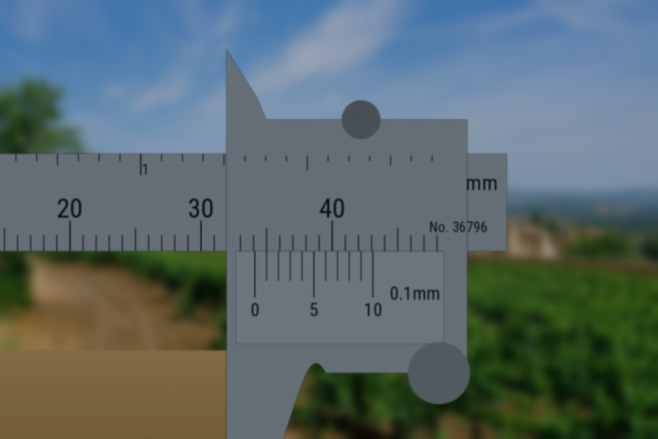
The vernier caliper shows 34.1 mm
